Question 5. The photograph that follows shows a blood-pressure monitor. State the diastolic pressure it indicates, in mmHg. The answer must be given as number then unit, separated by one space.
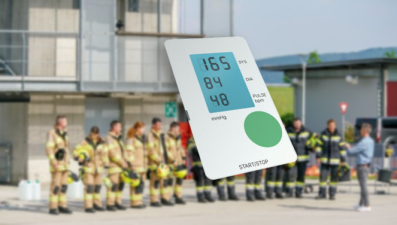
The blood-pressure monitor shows 84 mmHg
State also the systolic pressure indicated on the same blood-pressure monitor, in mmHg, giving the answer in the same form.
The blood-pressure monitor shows 165 mmHg
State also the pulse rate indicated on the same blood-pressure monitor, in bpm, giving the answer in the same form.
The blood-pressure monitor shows 48 bpm
